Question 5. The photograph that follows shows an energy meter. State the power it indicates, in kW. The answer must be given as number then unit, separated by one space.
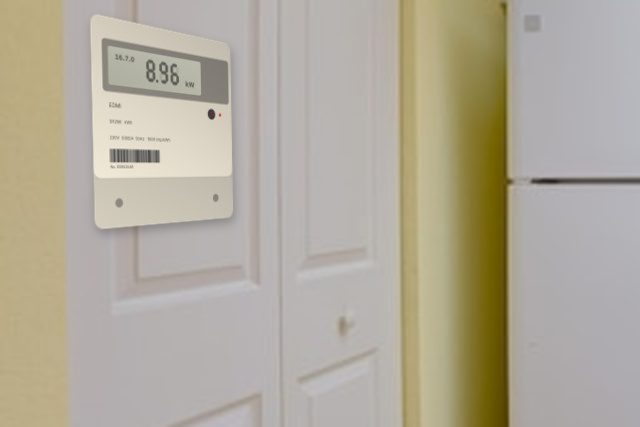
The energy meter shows 8.96 kW
